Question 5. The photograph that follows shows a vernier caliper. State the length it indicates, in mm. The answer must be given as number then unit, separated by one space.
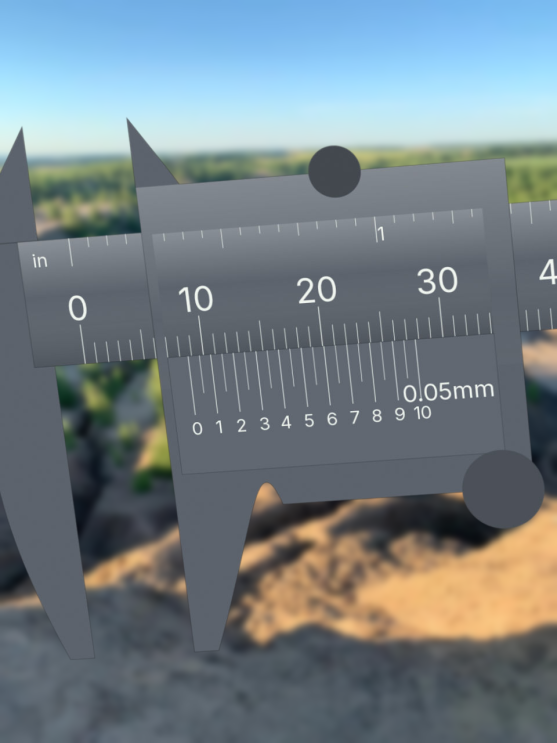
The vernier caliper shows 8.7 mm
